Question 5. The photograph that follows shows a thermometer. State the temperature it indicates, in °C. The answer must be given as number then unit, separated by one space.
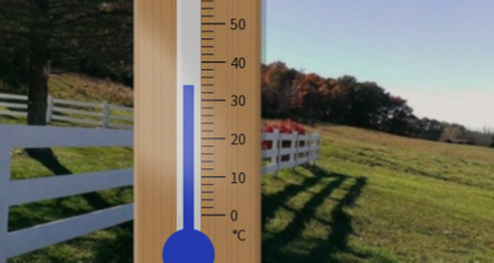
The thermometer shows 34 °C
